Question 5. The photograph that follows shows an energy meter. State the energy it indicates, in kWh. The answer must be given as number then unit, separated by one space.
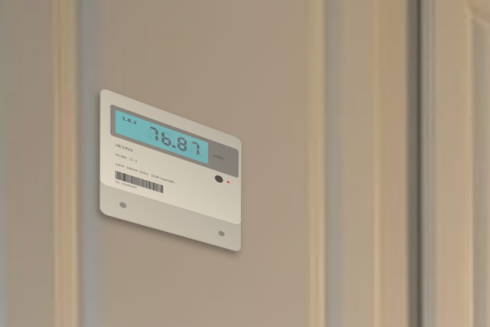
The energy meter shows 76.87 kWh
